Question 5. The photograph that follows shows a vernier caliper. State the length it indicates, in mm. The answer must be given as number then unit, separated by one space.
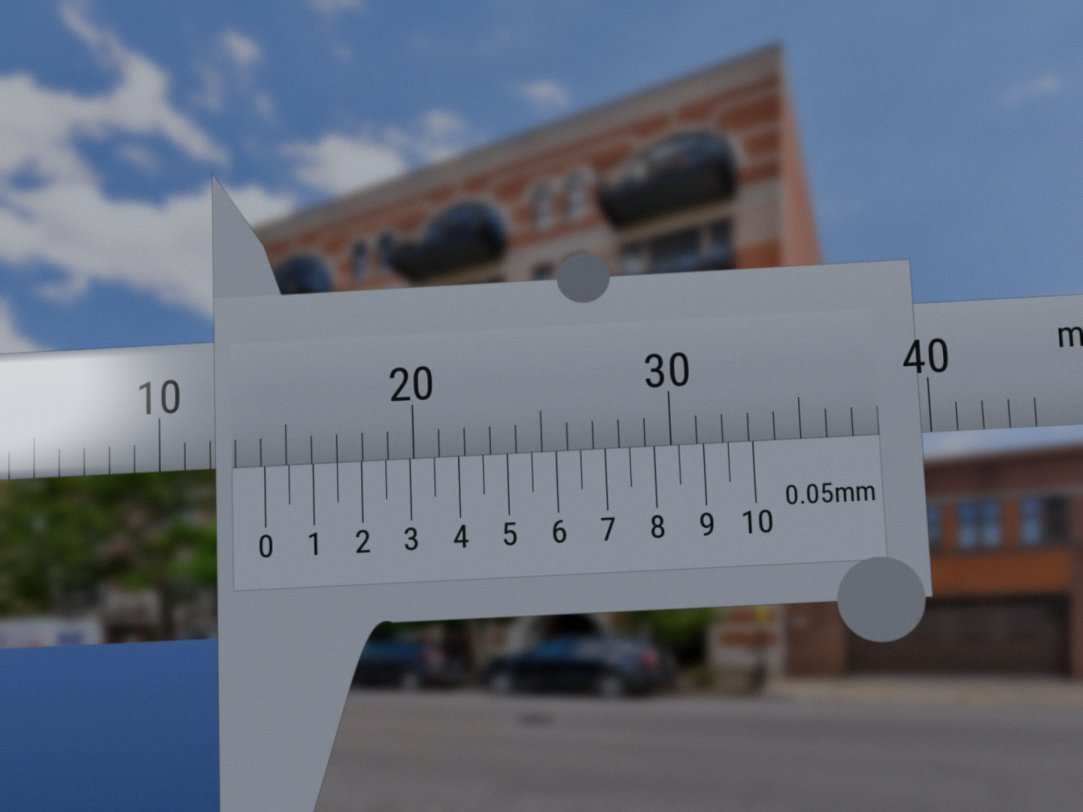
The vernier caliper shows 14.15 mm
